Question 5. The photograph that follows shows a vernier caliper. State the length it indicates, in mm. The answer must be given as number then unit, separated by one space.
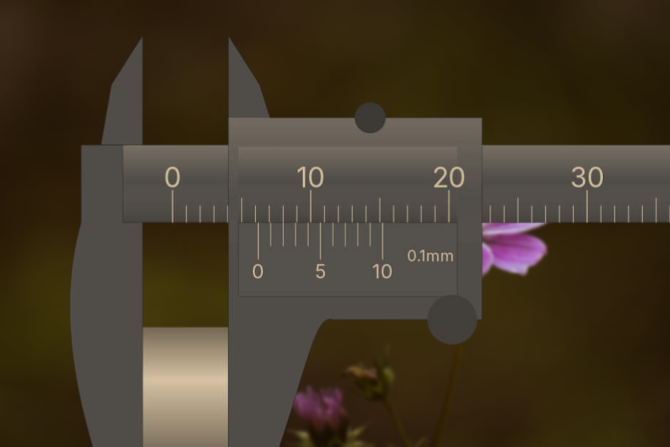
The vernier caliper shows 6.2 mm
